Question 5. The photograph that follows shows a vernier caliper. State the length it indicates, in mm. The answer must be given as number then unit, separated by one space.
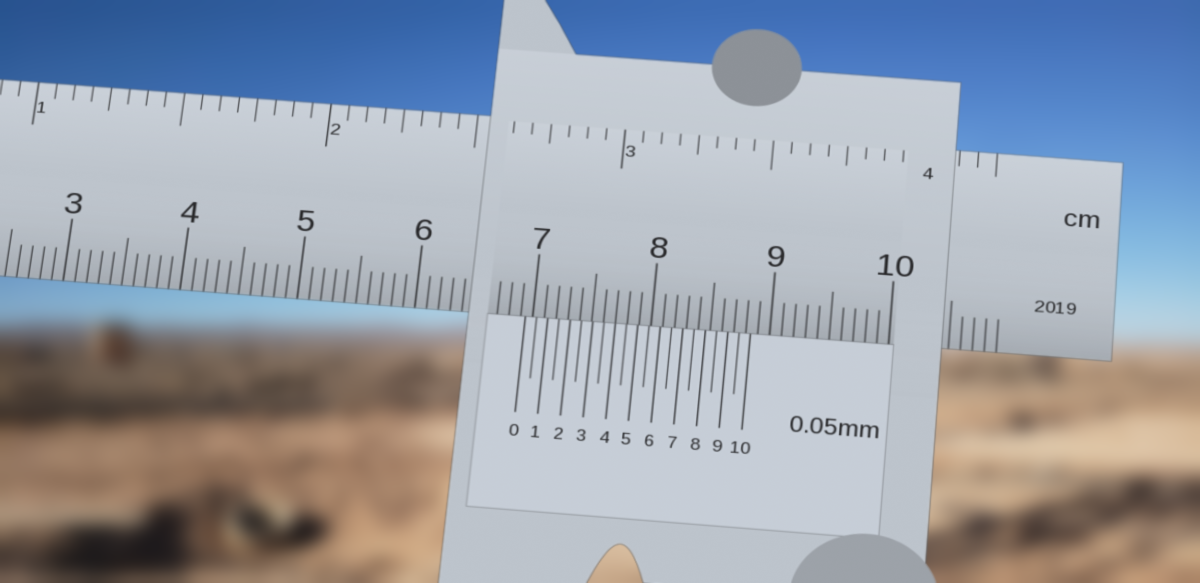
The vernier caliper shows 69.4 mm
